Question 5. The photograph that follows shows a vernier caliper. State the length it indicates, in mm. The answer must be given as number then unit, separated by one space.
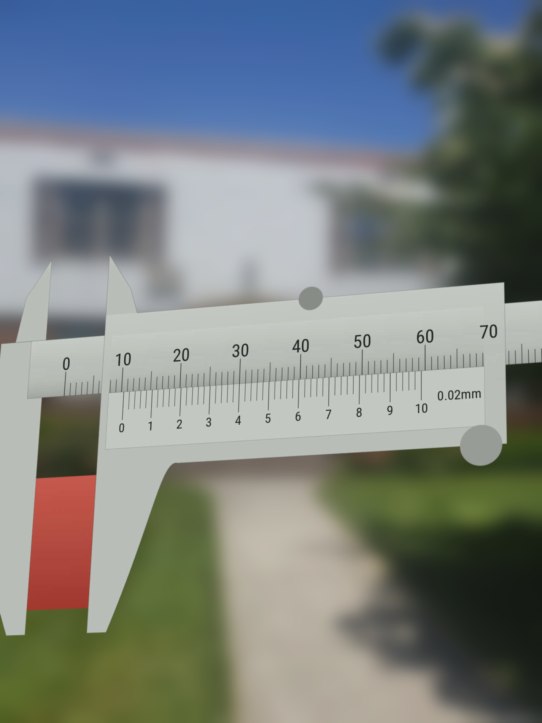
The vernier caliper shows 10.4 mm
